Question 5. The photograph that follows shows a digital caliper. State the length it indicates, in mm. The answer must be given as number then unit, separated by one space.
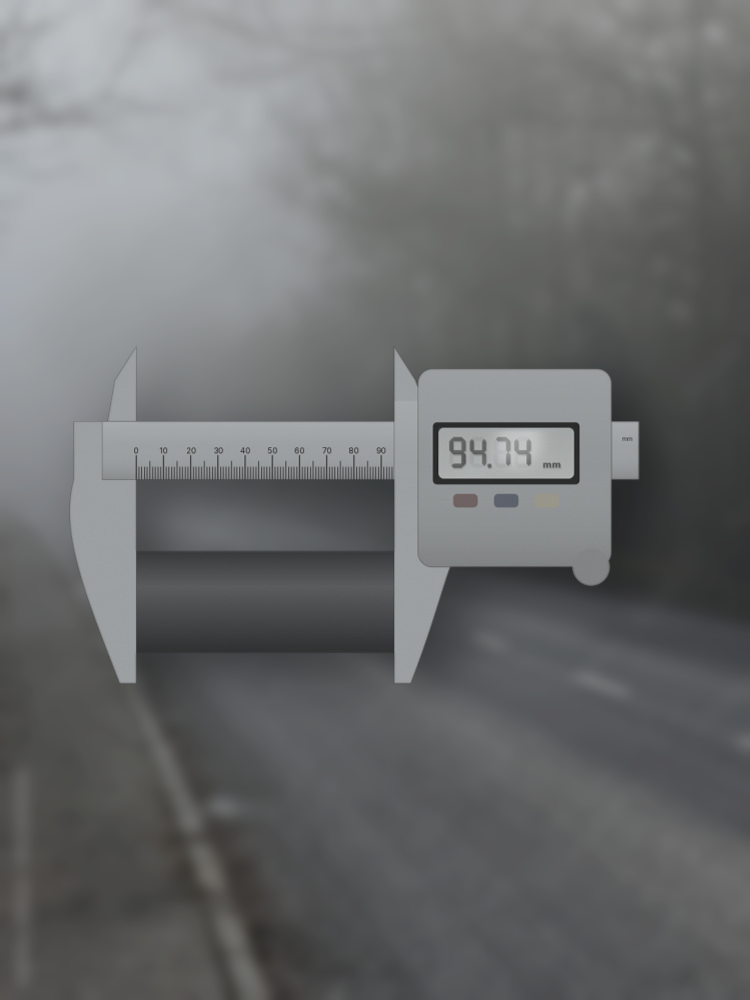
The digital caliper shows 94.74 mm
